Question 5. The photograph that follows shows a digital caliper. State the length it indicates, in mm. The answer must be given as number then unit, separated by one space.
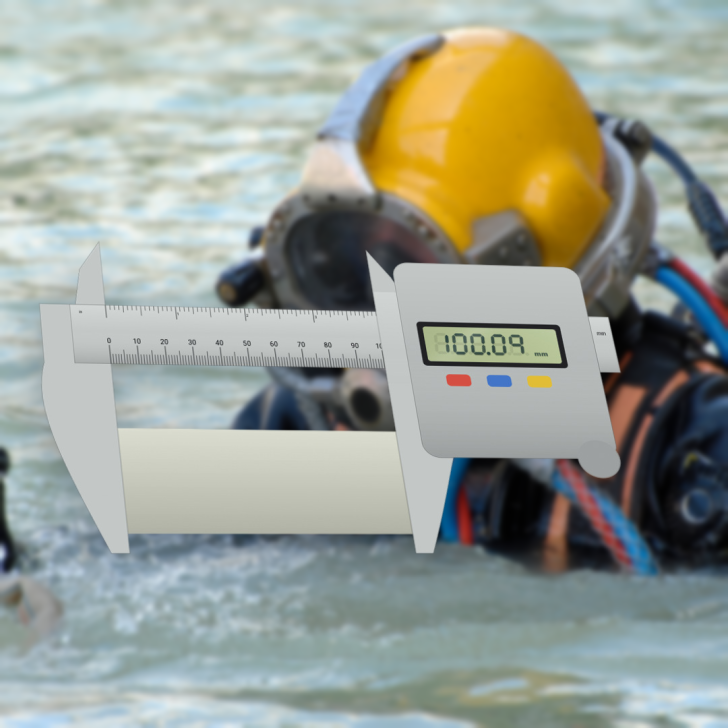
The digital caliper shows 100.09 mm
